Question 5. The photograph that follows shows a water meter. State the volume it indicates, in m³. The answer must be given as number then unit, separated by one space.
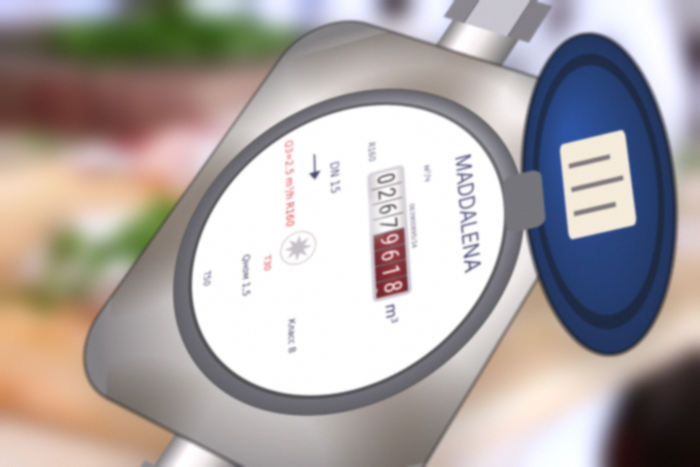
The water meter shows 267.9618 m³
